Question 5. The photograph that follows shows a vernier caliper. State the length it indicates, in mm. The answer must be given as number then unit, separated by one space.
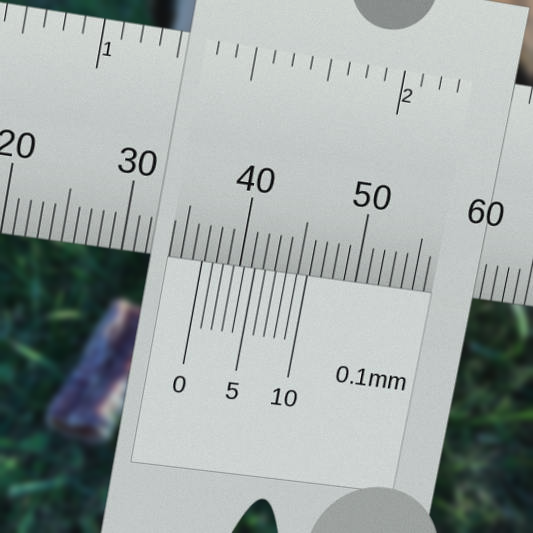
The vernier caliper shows 36.8 mm
